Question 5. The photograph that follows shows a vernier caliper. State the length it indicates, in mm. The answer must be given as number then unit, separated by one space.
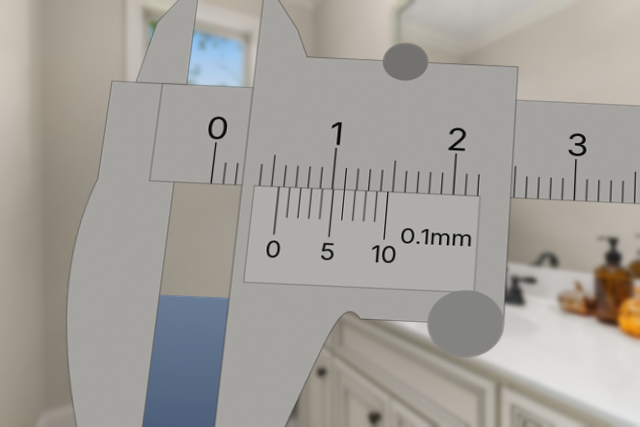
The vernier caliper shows 5.6 mm
